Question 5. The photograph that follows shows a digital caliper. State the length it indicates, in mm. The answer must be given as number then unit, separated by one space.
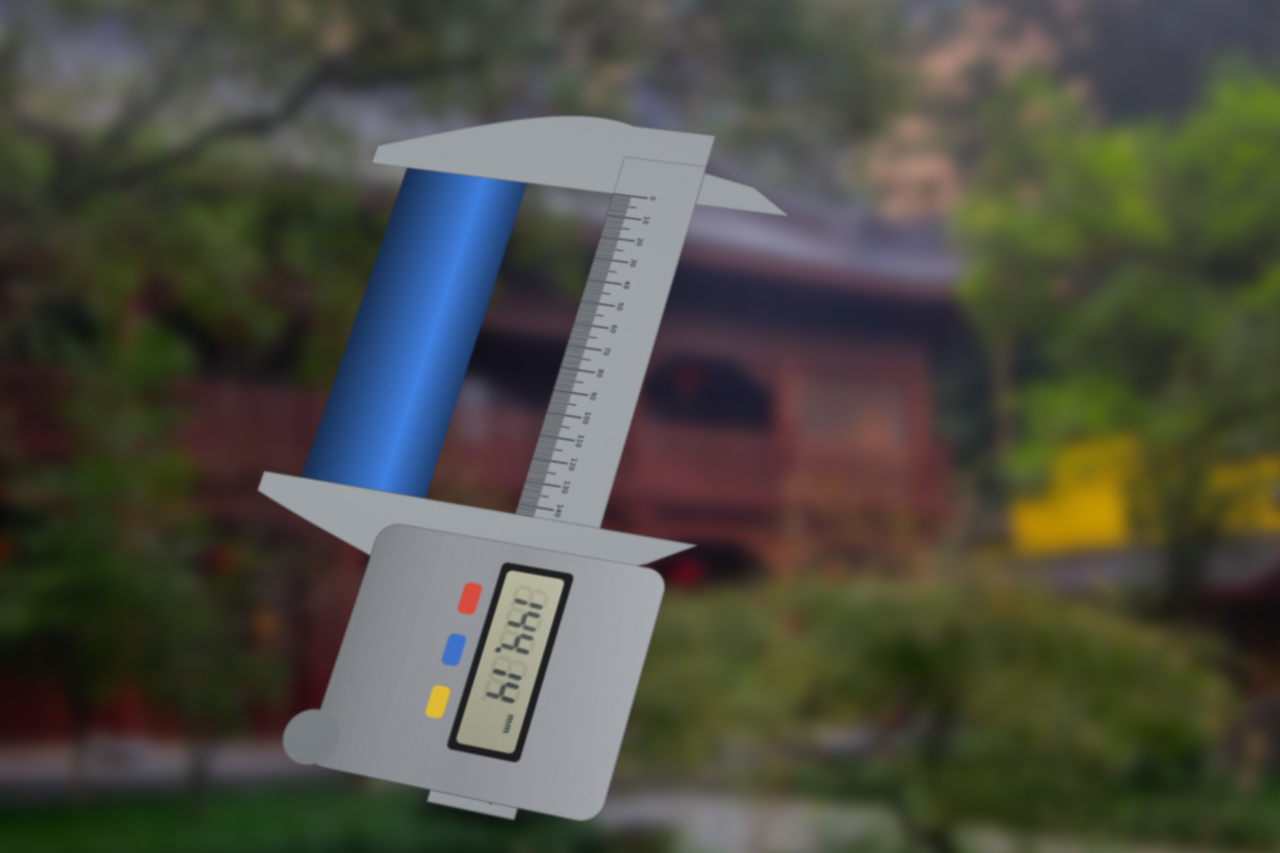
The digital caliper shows 144.14 mm
